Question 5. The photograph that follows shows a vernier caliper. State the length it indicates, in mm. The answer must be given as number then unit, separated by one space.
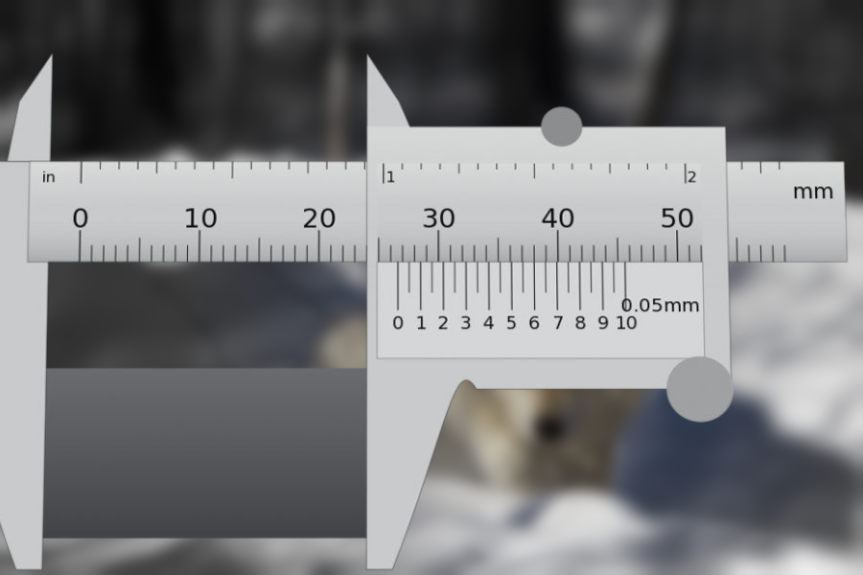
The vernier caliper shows 26.6 mm
